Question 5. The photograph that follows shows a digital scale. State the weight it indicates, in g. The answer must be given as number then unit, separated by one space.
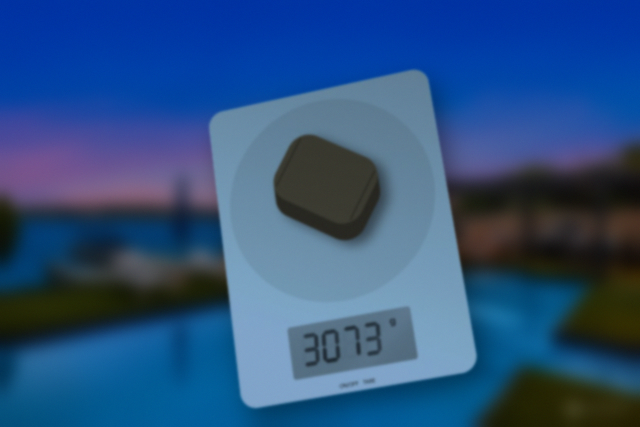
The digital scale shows 3073 g
